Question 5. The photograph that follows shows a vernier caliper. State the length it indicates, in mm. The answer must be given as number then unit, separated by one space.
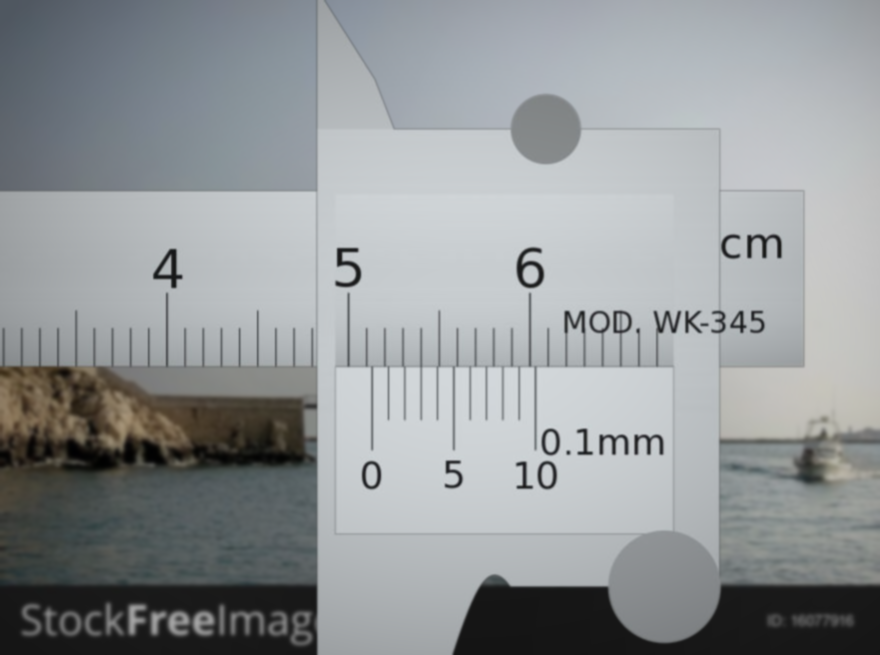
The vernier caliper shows 51.3 mm
